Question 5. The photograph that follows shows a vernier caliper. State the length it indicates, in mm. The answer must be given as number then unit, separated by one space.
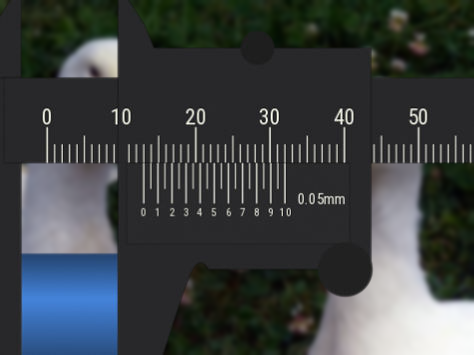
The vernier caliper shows 13.0 mm
